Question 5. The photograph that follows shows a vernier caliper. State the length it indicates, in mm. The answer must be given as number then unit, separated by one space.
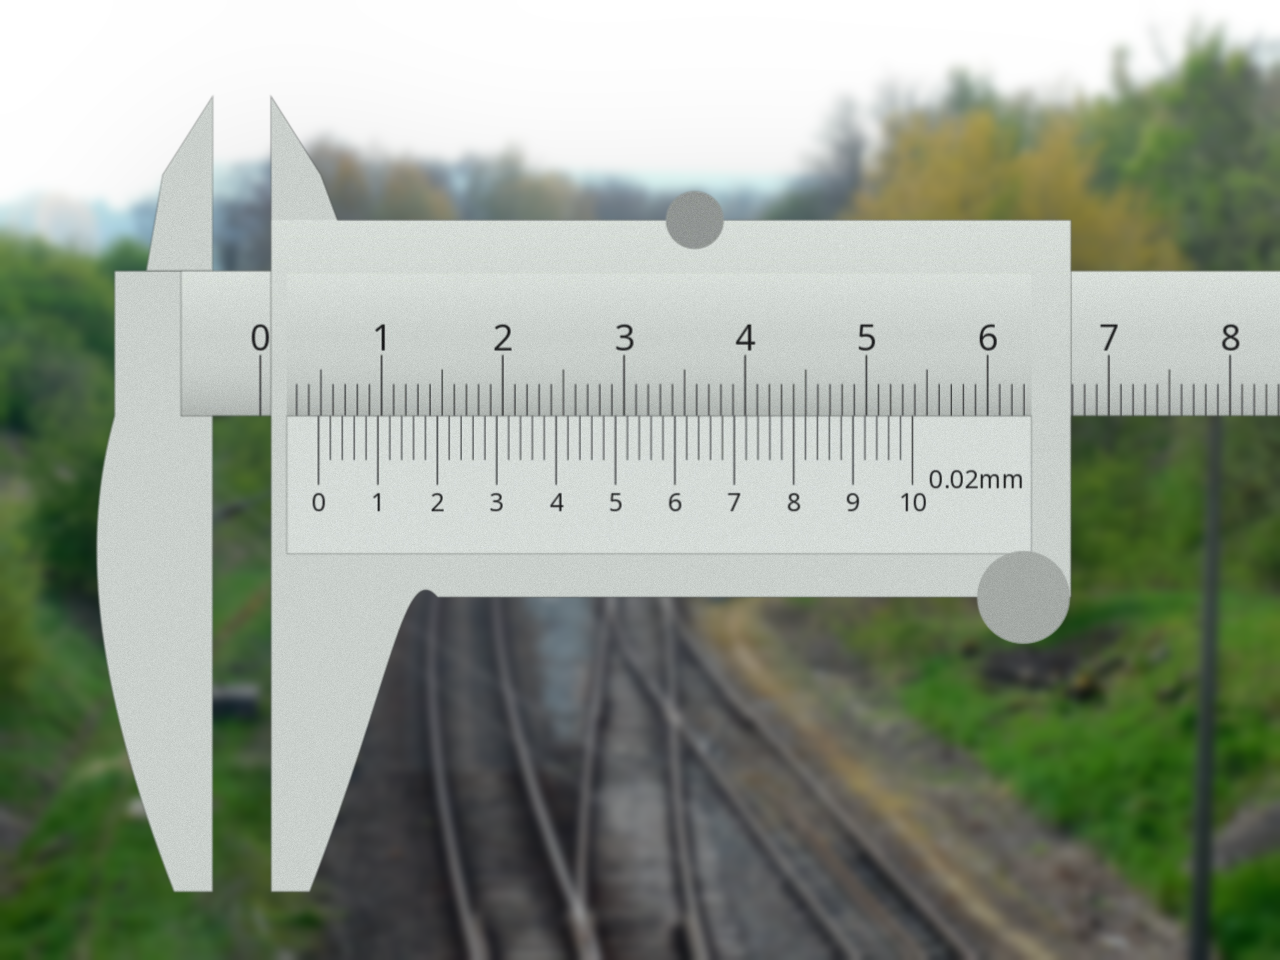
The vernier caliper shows 4.8 mm
